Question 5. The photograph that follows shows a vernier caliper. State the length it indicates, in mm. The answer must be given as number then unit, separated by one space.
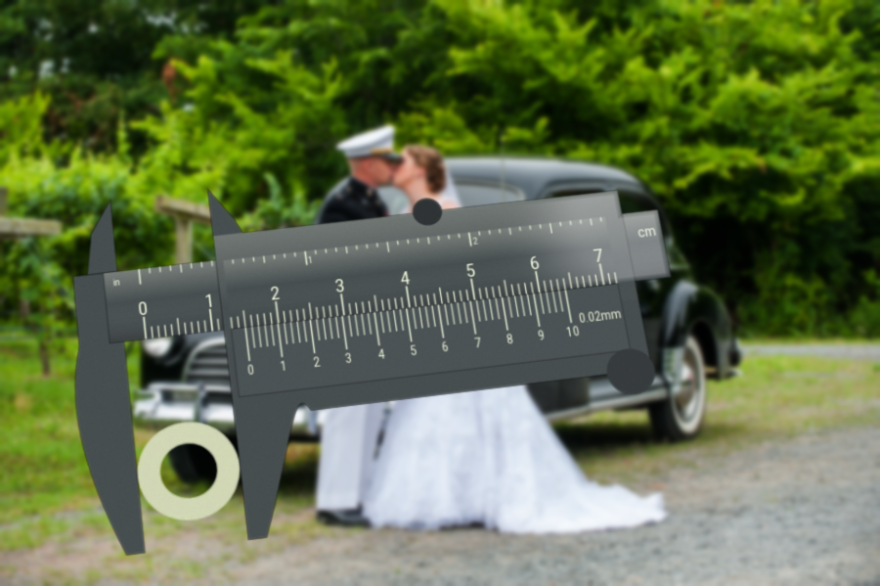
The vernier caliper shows 15.0 mm
